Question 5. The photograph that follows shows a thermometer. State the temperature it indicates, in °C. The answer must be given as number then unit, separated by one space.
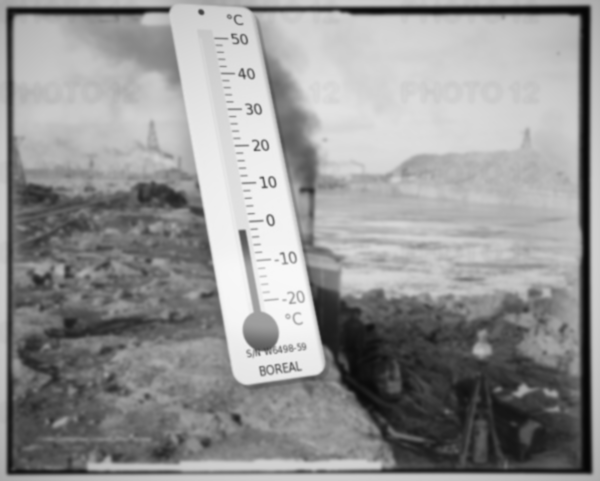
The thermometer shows -2 °C
